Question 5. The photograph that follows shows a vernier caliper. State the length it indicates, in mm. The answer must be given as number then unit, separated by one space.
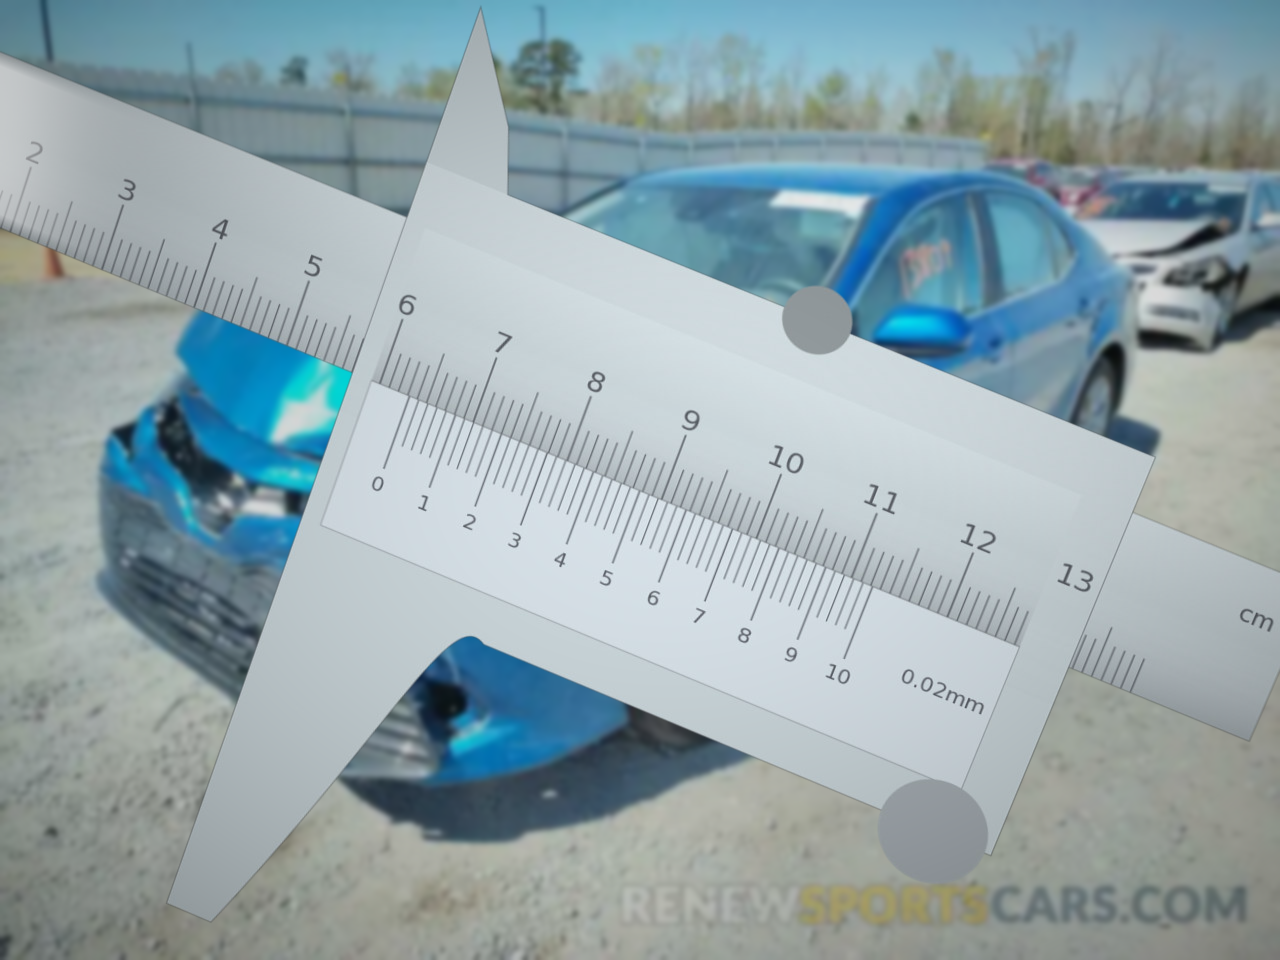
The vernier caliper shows 63.2 mm
